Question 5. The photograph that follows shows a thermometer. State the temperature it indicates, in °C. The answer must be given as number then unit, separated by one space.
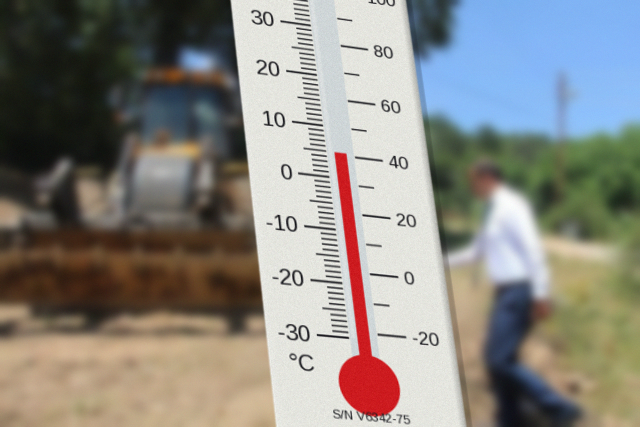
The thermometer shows 5 °C
